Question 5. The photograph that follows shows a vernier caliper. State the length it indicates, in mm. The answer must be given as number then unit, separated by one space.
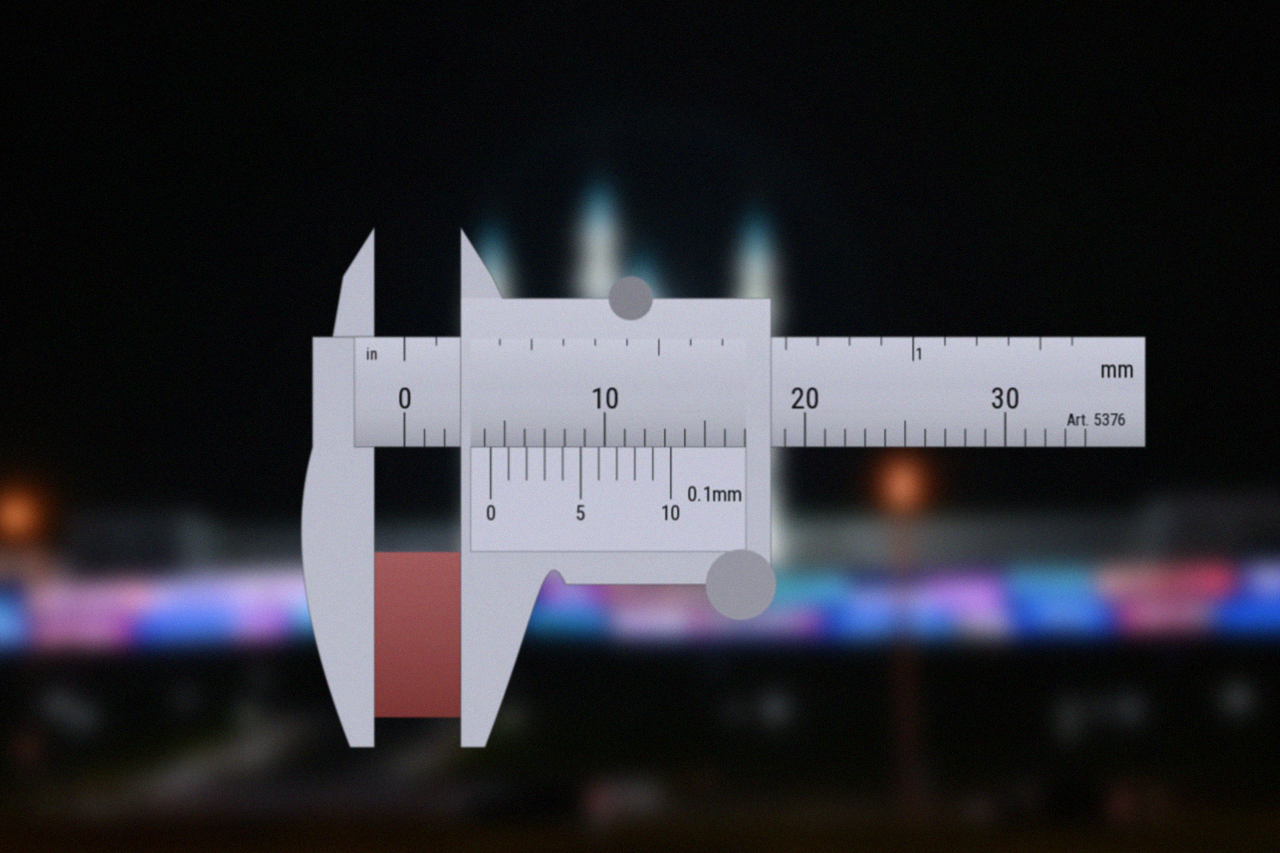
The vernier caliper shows 4.3 mm
